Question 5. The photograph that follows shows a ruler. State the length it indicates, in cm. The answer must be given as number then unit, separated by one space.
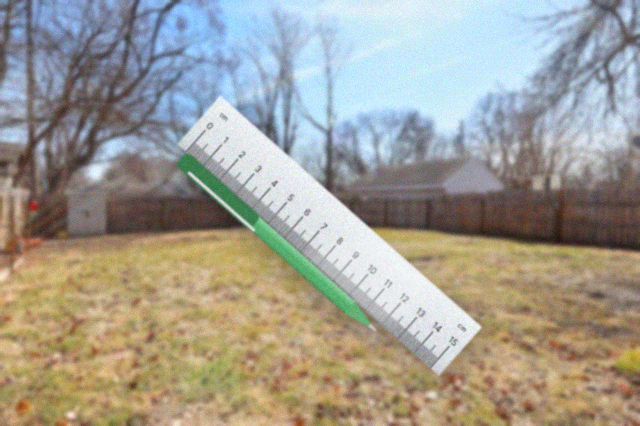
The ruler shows 12 cm
